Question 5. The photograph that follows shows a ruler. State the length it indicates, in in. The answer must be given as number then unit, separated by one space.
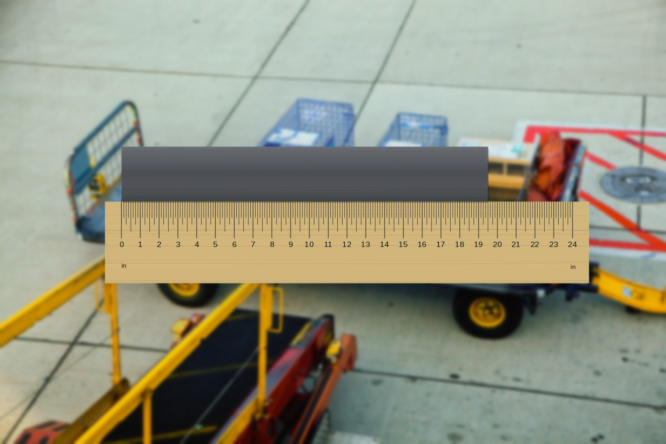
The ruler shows 19.5 in
